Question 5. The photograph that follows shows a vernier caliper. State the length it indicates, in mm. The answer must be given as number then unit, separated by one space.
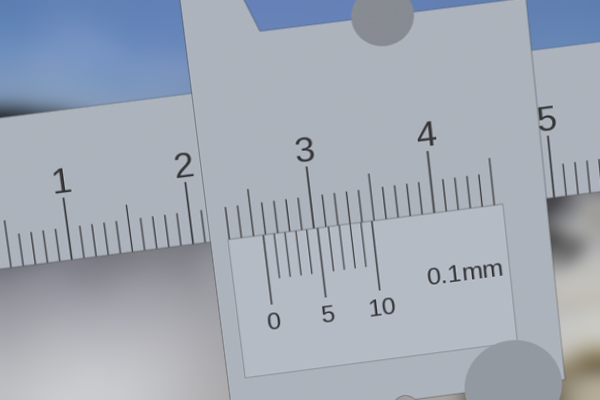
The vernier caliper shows 25.8 mm
